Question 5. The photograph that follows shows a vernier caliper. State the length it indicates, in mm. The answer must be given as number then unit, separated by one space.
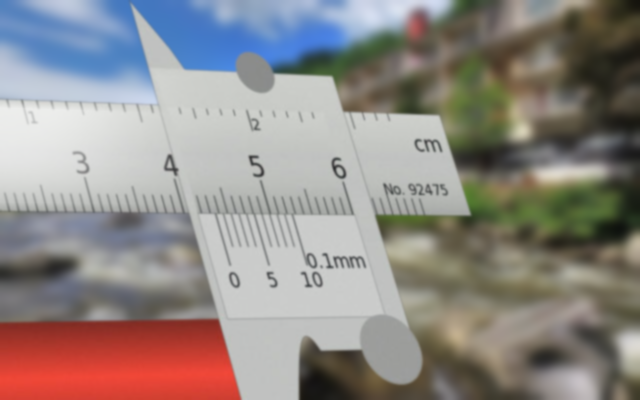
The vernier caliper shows 43.6 mm
